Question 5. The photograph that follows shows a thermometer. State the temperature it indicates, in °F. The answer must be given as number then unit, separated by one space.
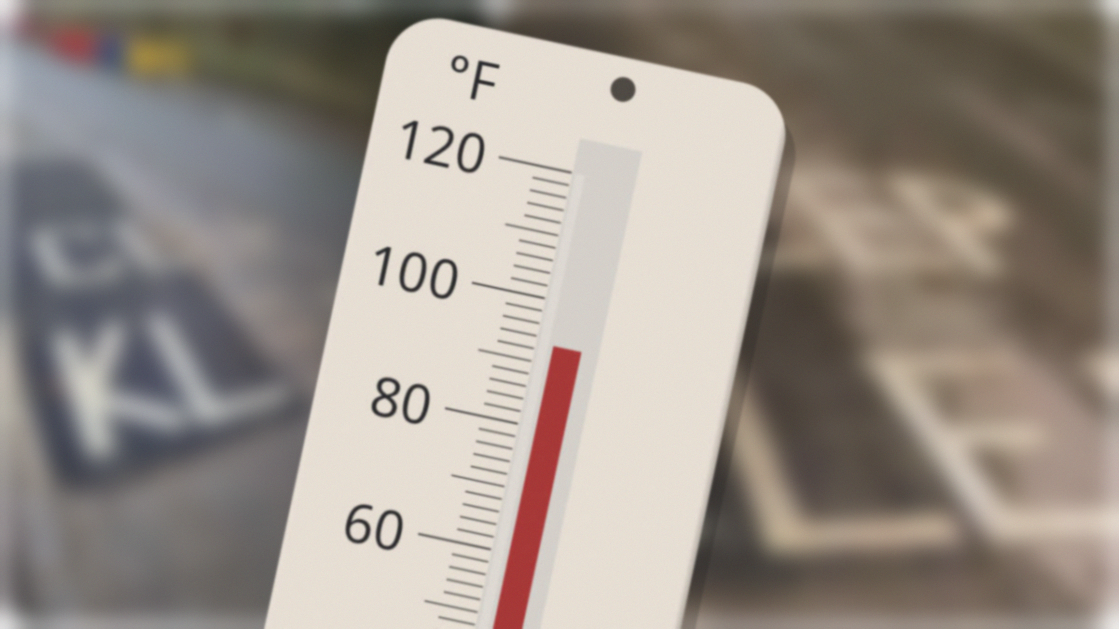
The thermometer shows 93 °F
